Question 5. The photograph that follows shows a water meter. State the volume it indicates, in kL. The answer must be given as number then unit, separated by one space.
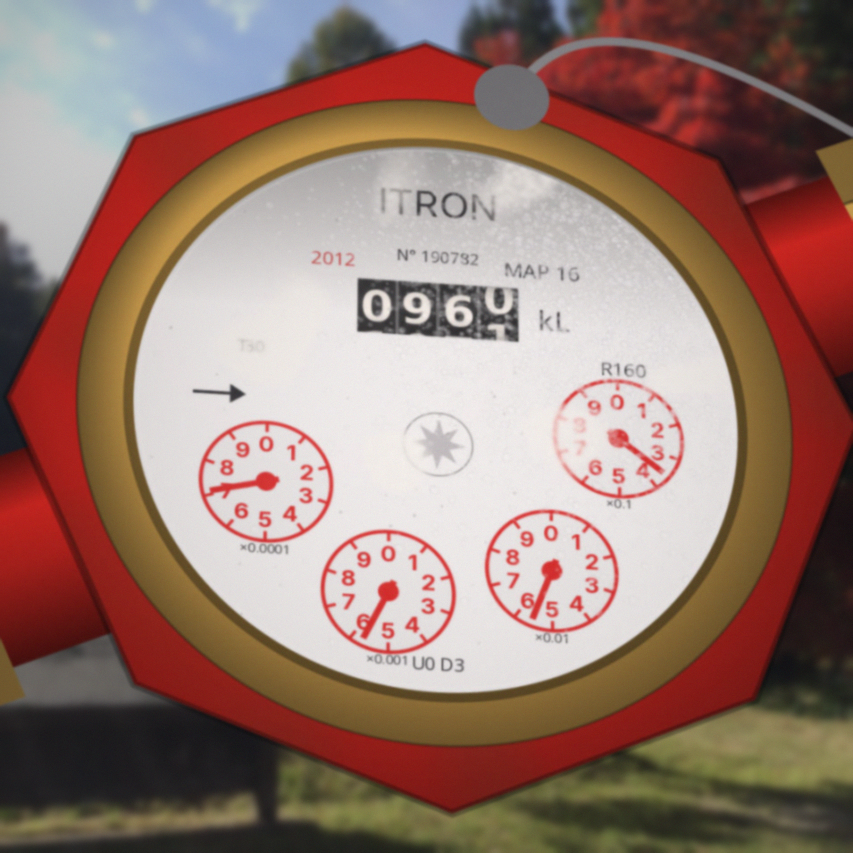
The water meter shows 960.3557 kL
